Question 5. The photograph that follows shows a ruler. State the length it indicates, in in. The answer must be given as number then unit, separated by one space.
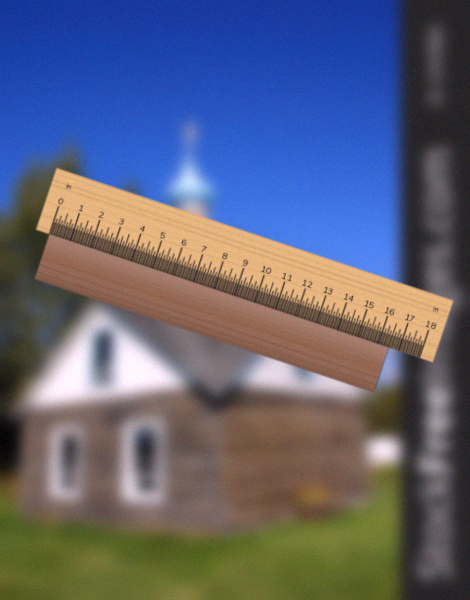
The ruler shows 16.5 in
